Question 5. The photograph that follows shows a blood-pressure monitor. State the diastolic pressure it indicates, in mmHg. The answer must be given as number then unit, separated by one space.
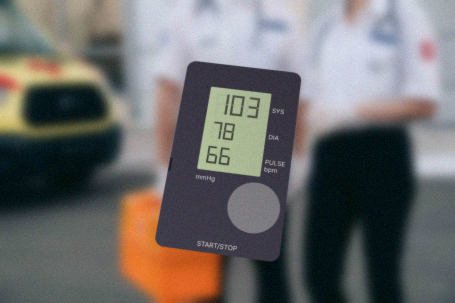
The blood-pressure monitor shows 78 mmHg
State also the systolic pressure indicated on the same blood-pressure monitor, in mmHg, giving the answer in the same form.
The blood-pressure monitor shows 103 mmHg
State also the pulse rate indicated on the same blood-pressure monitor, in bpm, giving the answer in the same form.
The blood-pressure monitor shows 66 bpm
